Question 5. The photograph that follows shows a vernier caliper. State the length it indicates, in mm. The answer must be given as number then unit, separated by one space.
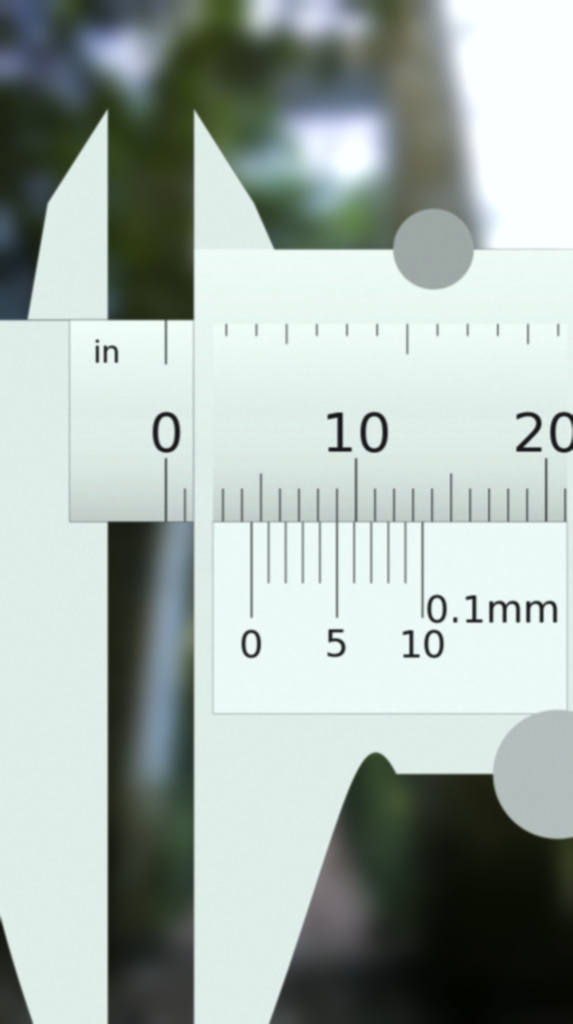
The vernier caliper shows 4.5 mm
